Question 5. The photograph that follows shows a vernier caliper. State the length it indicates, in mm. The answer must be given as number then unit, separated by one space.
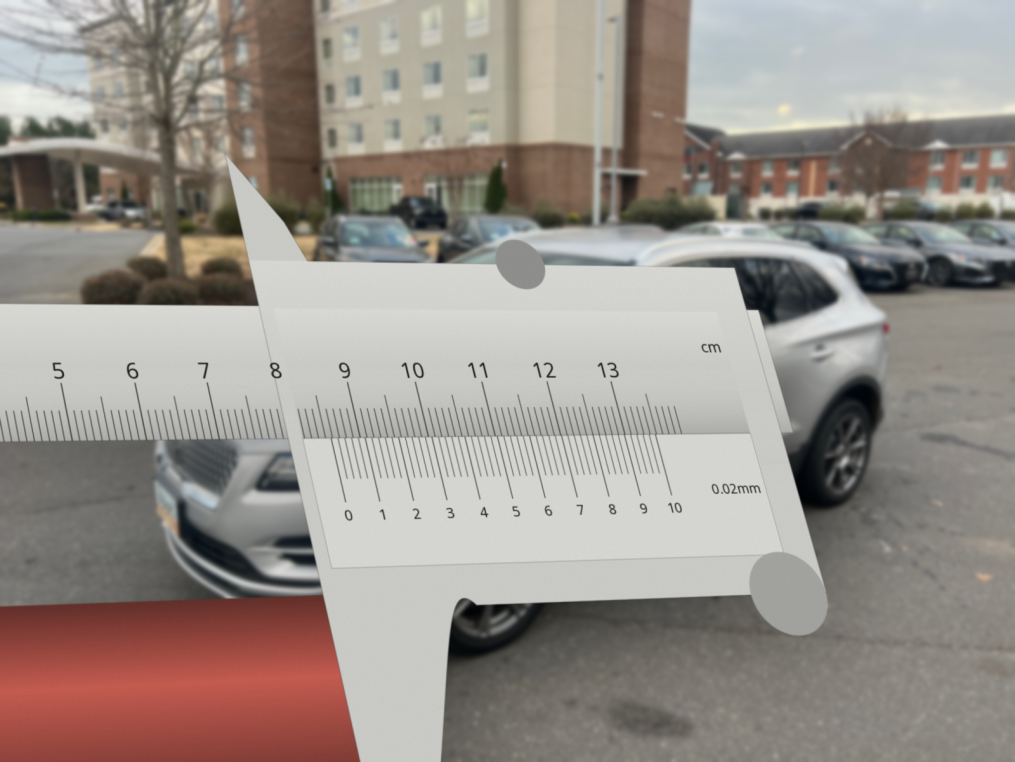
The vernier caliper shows 85.8 mm
